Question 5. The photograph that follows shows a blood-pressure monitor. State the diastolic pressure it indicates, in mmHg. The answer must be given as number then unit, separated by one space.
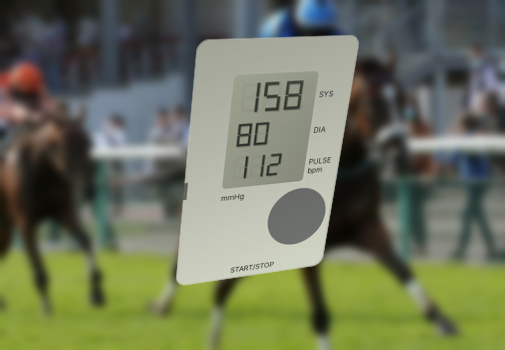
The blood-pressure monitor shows 80 mmHg
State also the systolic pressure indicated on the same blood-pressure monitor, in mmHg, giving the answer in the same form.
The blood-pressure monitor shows 158 mmHg
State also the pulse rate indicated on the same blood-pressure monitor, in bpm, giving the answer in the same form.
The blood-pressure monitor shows 112 bpm
